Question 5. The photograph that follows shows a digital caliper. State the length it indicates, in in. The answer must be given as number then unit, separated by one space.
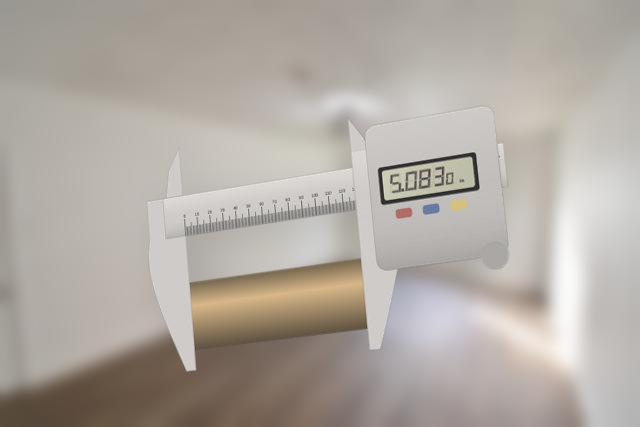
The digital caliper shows 5.0830 in
